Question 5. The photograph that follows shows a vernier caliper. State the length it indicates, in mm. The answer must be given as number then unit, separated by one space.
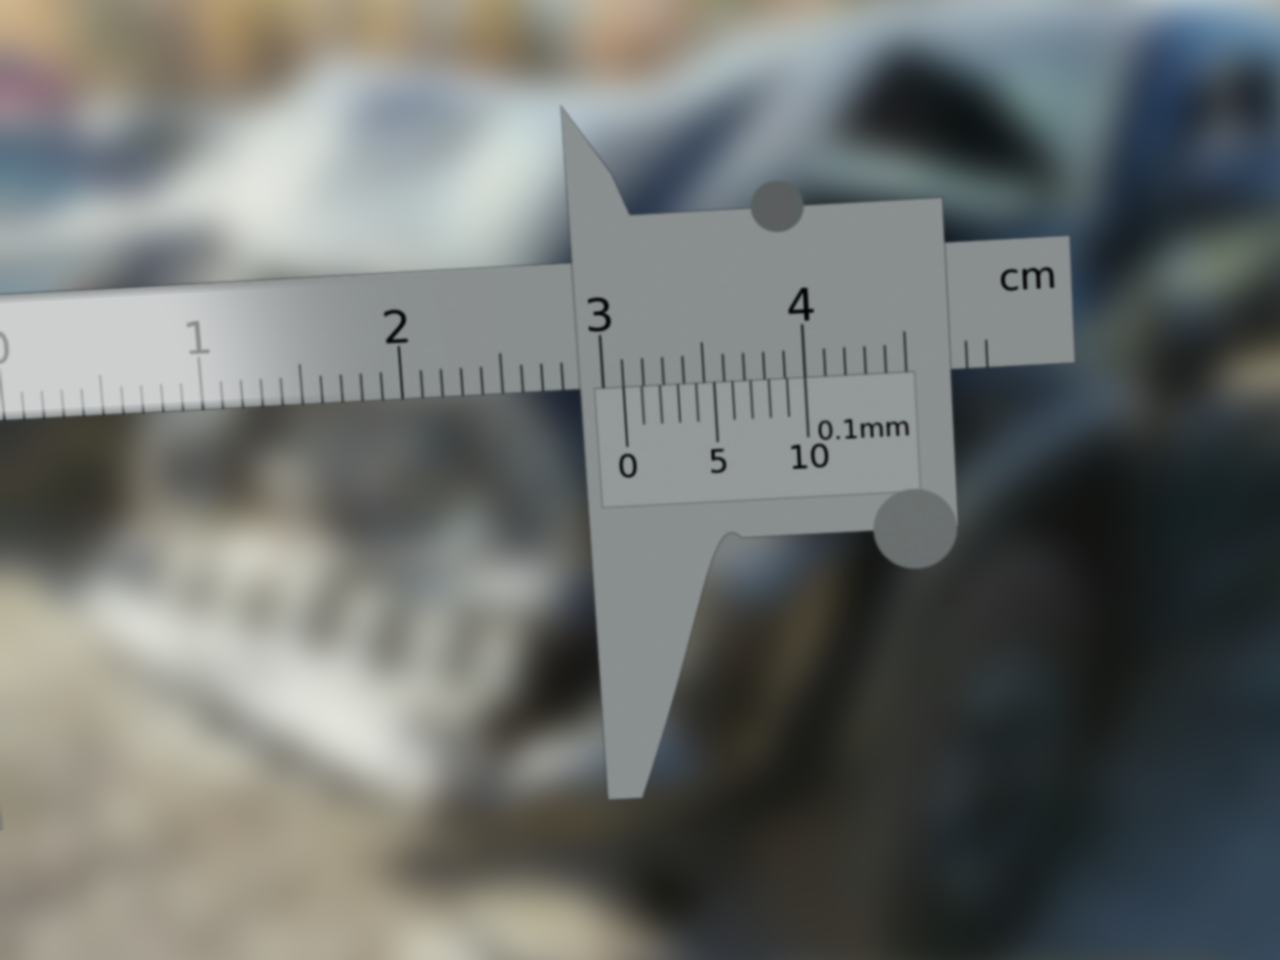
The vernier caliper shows 31.0 mm
